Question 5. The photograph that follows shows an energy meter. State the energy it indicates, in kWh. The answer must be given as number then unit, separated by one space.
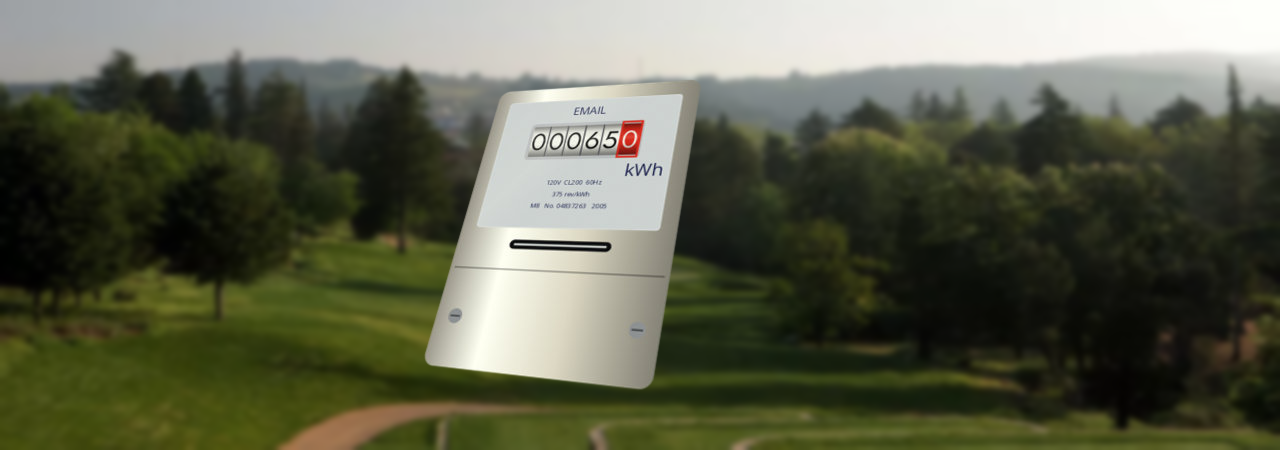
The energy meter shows 65.0 kWh
